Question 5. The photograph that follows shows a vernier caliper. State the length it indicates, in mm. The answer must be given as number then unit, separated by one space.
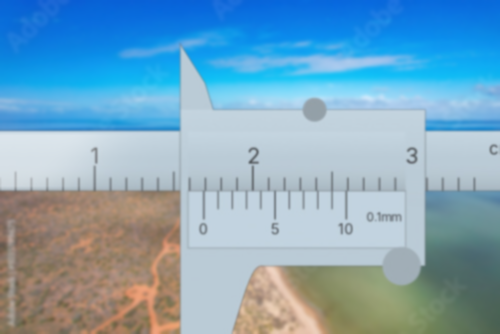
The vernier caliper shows 16.9 mm
